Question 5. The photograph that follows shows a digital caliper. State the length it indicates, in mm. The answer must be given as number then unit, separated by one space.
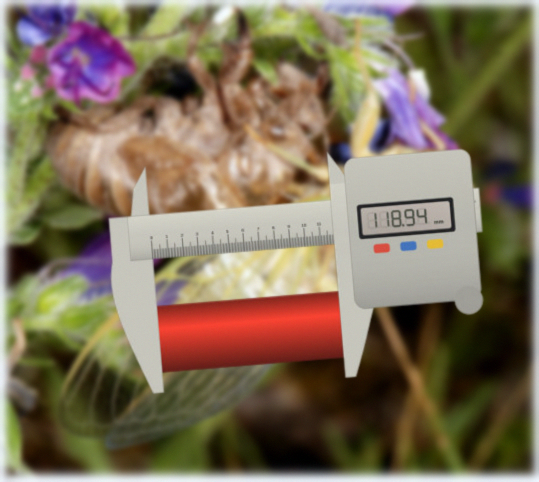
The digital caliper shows 118.94 mm
